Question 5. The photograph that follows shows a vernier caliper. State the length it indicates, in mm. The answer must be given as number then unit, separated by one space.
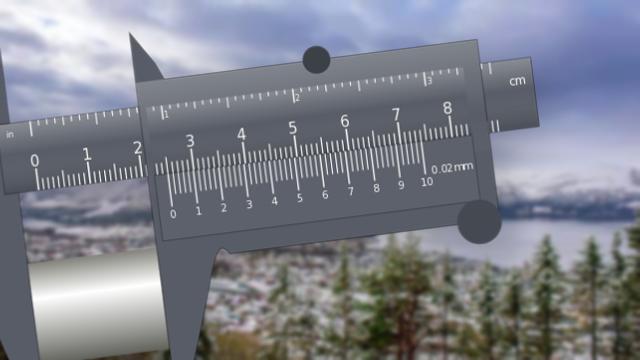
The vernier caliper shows 25.0 mm
